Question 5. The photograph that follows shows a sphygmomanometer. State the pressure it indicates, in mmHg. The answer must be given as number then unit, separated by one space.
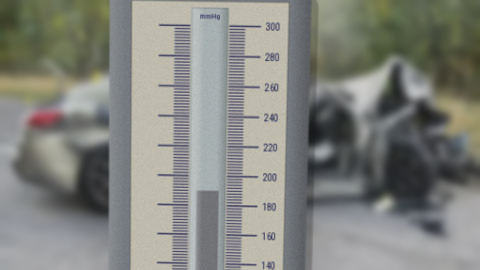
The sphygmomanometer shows 190 mmHg
